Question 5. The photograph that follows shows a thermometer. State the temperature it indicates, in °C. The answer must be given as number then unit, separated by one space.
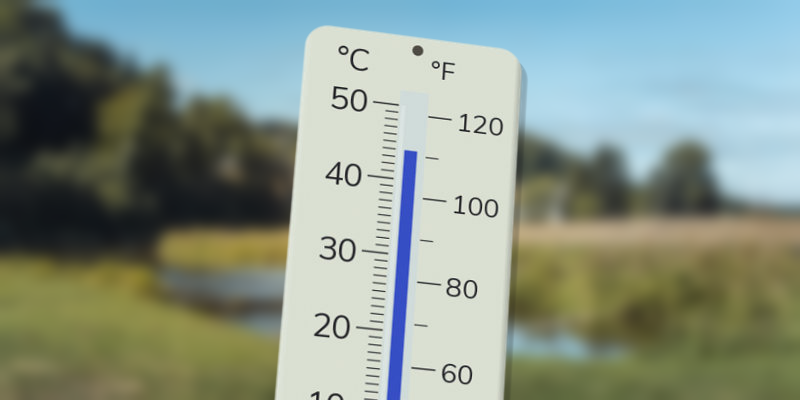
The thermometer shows 44 °C
